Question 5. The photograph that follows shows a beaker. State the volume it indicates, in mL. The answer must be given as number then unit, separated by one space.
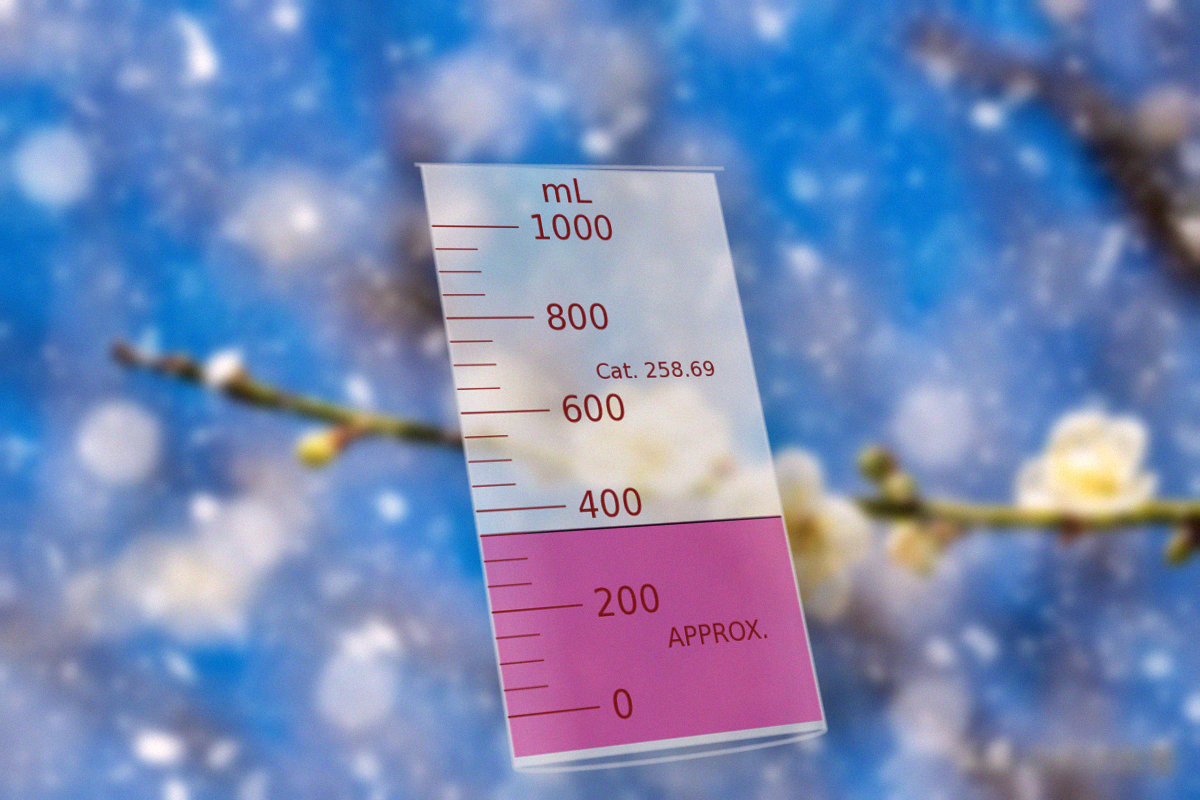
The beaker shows 350 mL
